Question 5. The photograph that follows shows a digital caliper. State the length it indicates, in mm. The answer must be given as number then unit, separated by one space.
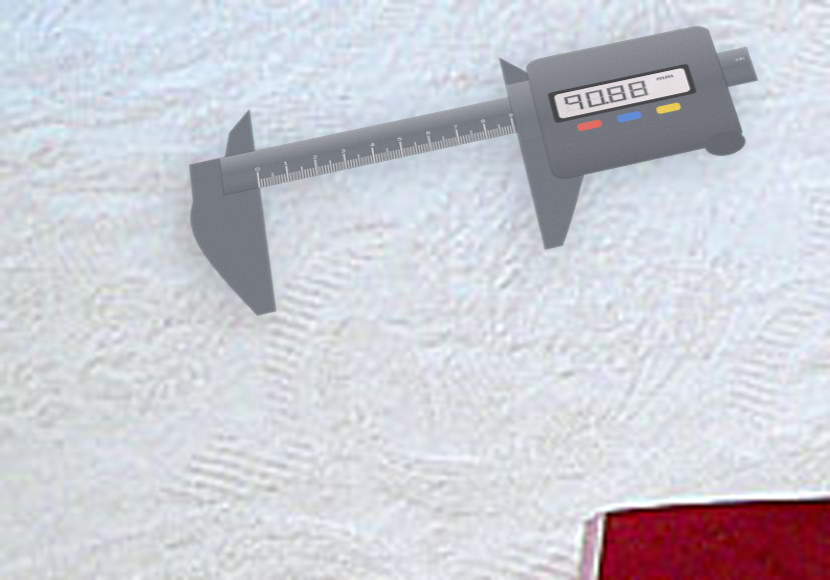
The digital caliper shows 90.88 mm
